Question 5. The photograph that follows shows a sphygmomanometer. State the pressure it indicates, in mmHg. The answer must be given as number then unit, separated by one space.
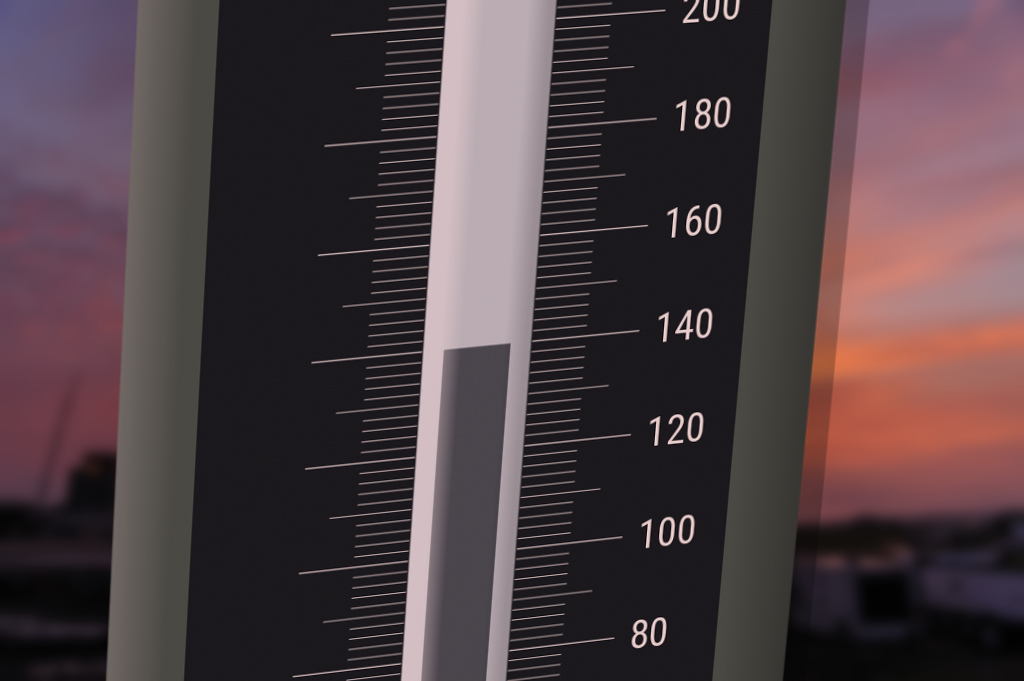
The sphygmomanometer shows 140 mmHg
